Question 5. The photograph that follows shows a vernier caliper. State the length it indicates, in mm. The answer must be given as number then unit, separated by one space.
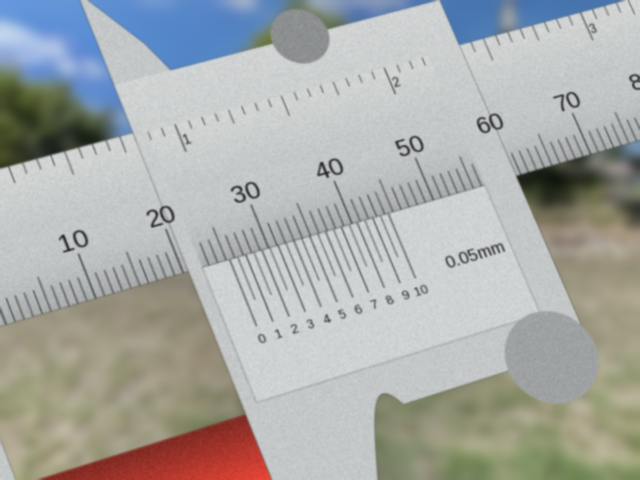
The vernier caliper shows 25.4 mm
